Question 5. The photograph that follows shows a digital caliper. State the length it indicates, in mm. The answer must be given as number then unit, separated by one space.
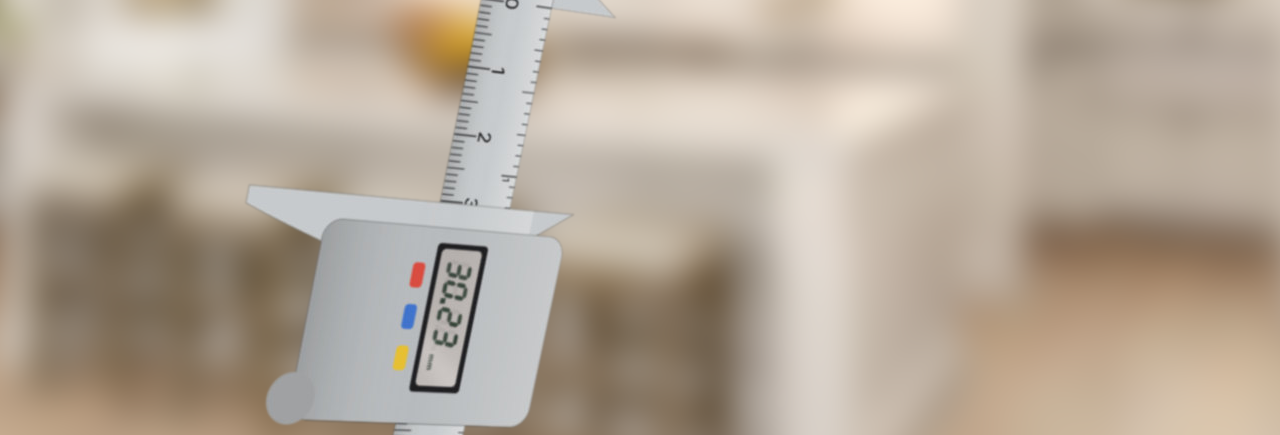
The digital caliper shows 30.23 mm
